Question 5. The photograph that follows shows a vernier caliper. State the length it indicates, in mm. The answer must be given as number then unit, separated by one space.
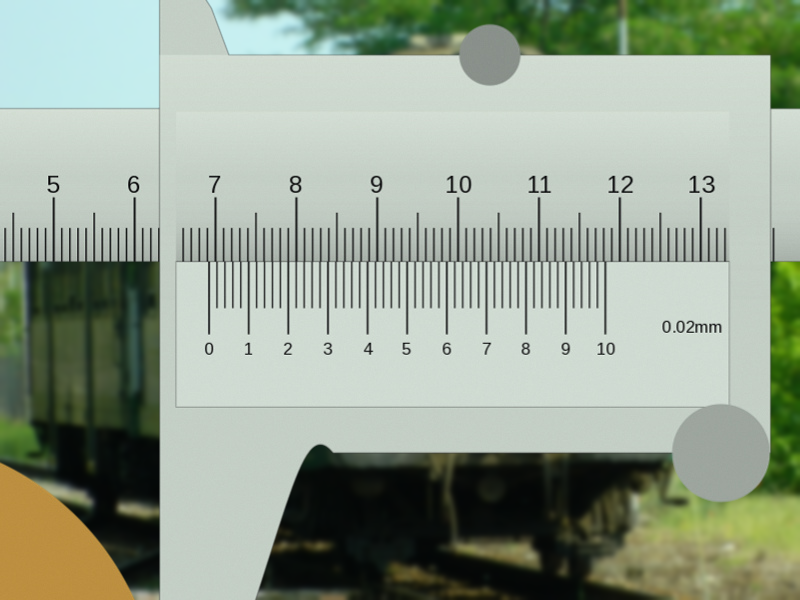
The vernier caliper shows 69.2 mm
